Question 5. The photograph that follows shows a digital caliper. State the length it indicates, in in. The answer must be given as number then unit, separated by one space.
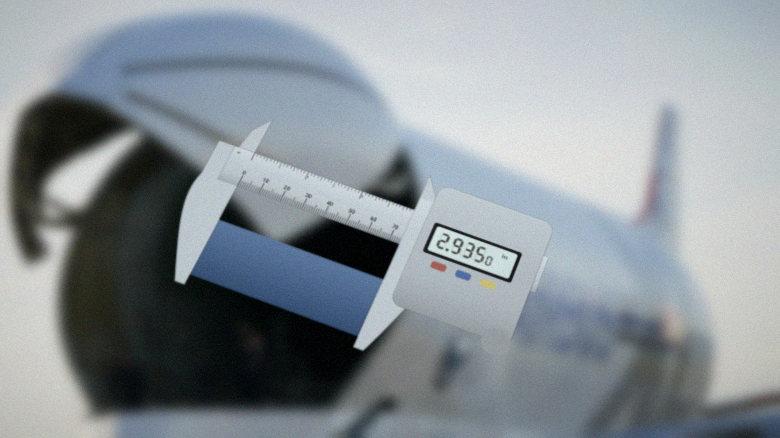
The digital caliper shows 2.9350 in
